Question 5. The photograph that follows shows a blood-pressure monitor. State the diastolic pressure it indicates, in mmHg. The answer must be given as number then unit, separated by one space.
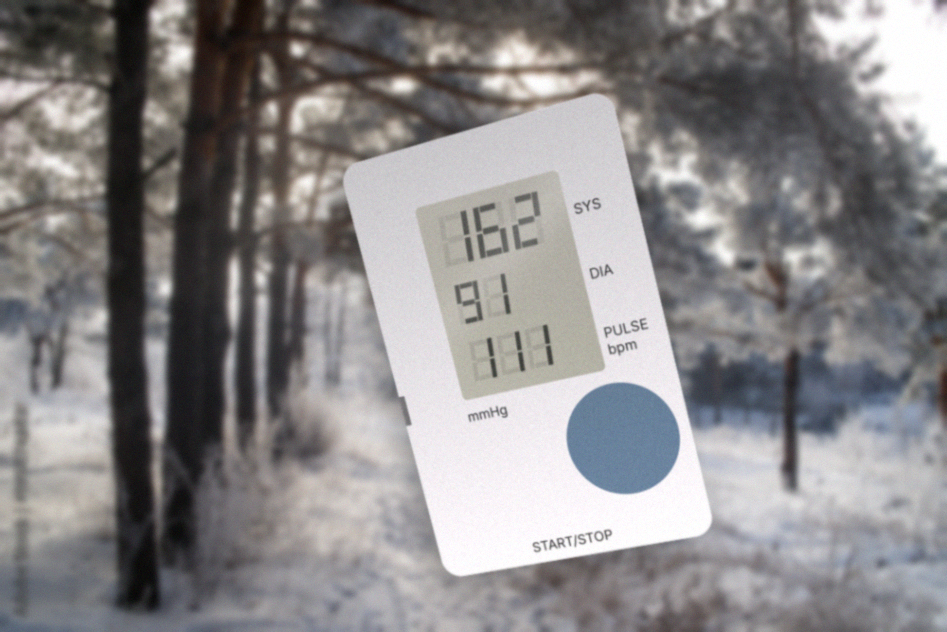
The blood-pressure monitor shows 91 mmHg
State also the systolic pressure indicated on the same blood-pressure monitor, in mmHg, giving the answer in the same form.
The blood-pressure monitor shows 162 mmHg
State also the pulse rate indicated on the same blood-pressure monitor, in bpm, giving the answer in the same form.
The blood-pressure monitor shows 111 bpm
